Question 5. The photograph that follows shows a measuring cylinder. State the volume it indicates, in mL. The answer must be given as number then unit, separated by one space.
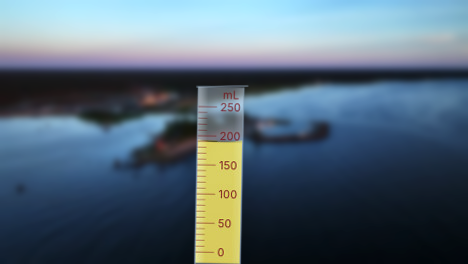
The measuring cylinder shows 190 mL
